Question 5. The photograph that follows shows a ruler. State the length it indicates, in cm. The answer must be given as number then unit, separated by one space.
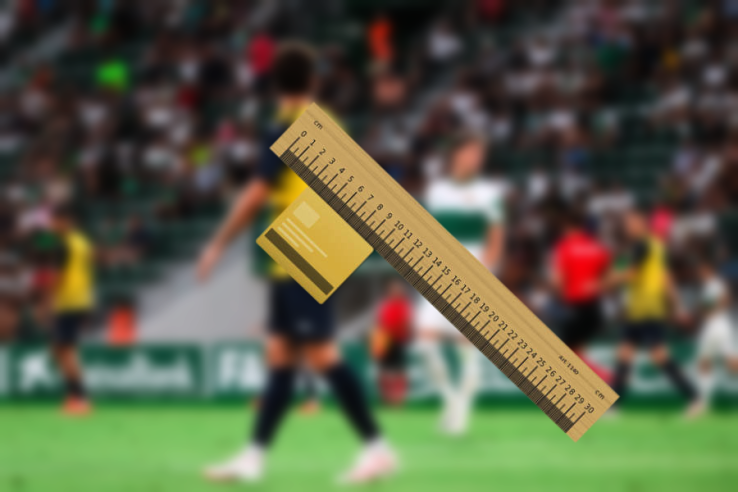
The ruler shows 7 cm
